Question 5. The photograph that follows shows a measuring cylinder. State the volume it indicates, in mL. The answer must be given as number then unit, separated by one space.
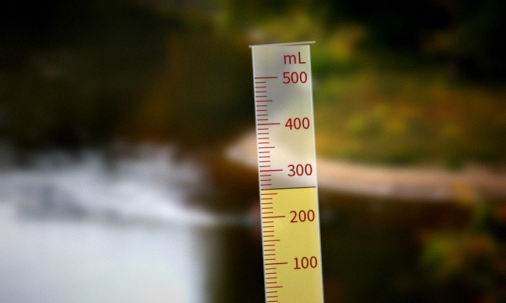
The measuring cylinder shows 260 mL
